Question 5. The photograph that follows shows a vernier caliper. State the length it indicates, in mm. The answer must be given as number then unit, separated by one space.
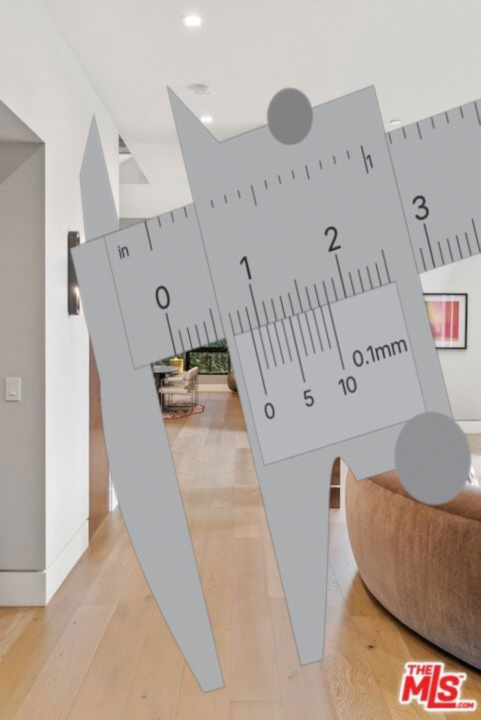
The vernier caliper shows 9.0 mm
